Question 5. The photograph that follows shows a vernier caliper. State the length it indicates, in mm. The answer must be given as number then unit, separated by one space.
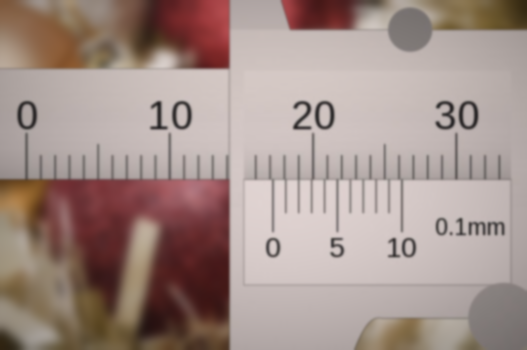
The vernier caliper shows 17.2 mm
